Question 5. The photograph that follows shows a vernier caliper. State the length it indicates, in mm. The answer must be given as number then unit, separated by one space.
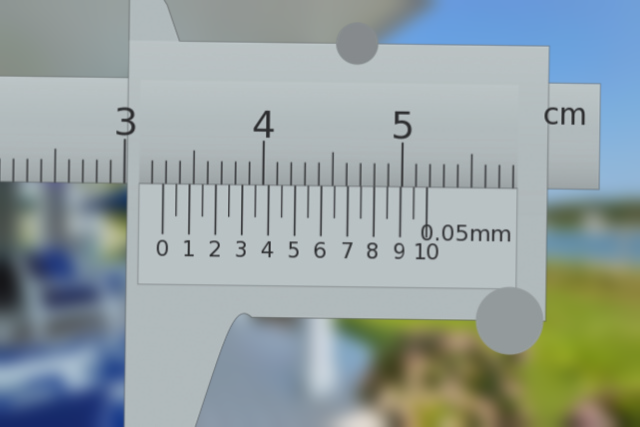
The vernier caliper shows 32.8 mm
